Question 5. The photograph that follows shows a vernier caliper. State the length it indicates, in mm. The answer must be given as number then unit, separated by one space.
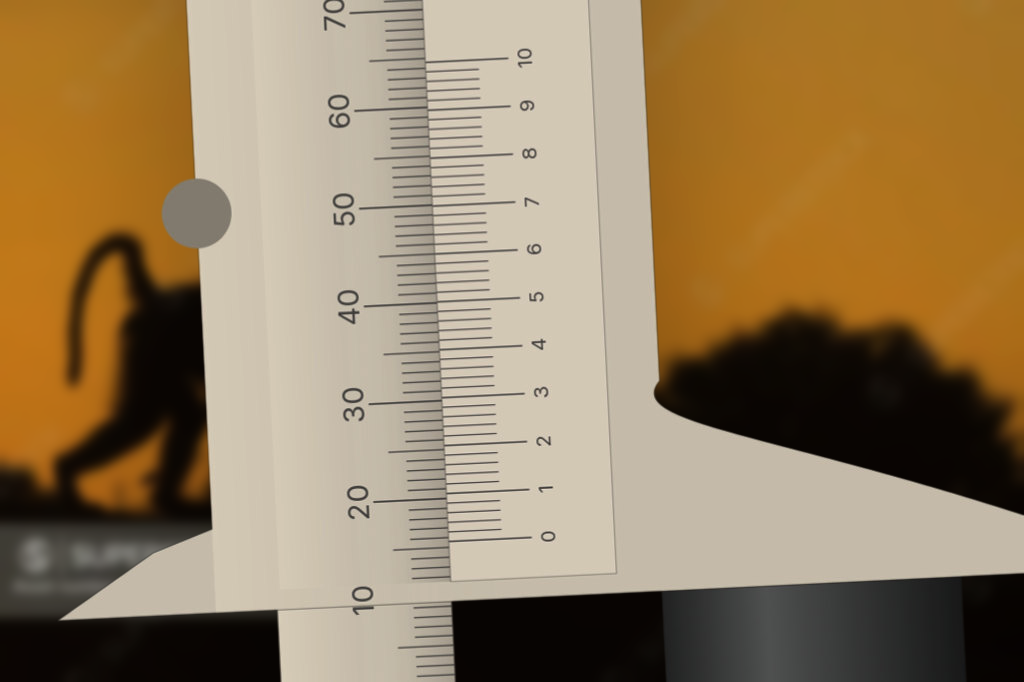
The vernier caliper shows 15.6 mm
